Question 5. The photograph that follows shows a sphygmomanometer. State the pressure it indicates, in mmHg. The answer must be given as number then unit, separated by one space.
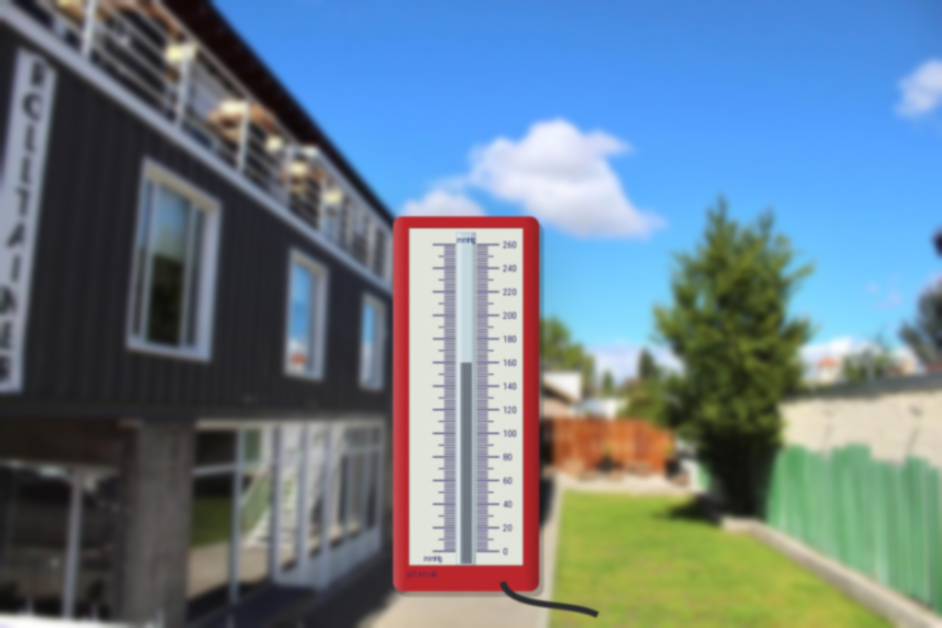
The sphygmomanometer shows 160 mmHg
